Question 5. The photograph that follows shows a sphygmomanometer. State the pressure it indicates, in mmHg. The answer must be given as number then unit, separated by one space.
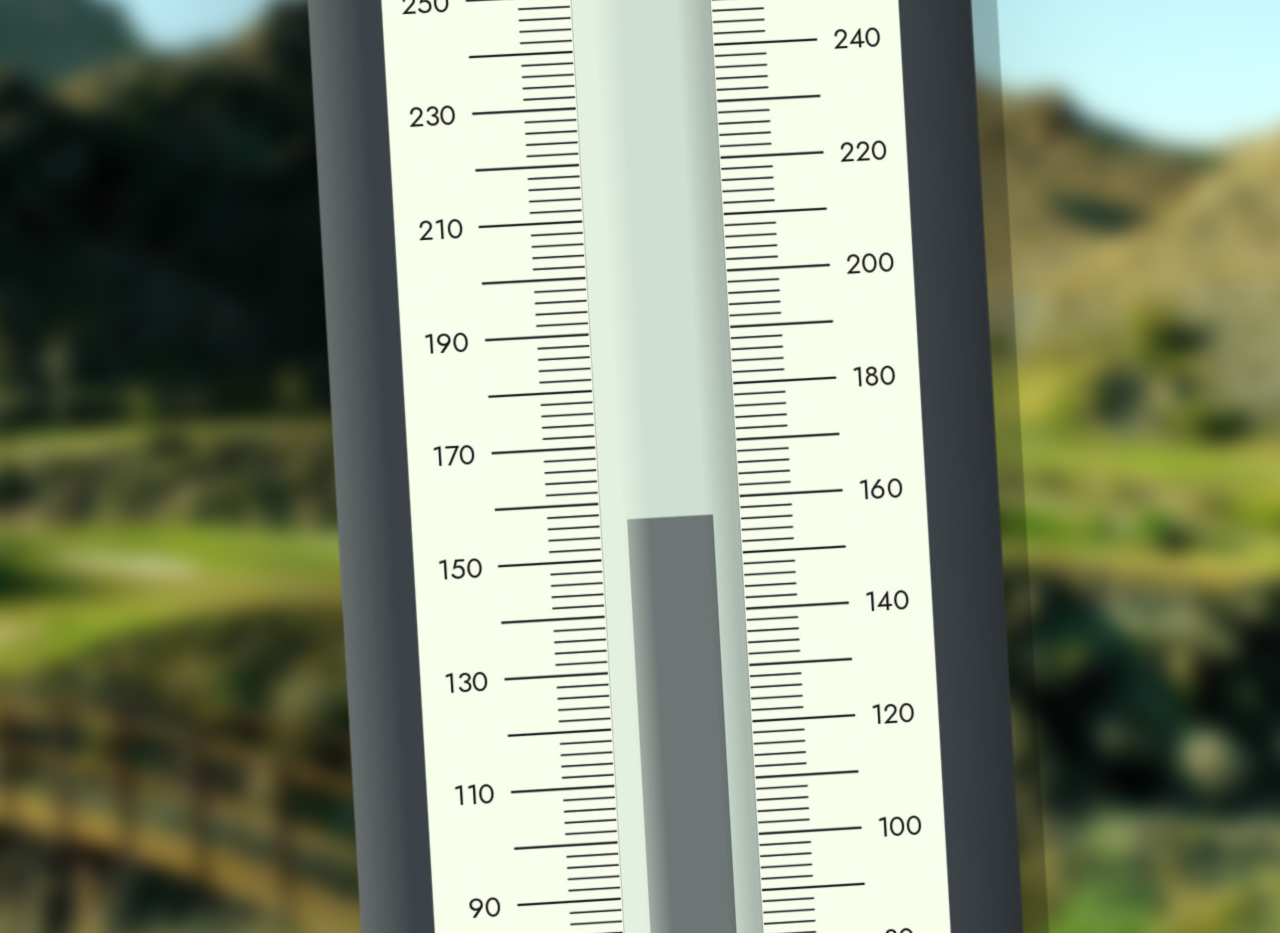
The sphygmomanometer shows 157 mmHg
